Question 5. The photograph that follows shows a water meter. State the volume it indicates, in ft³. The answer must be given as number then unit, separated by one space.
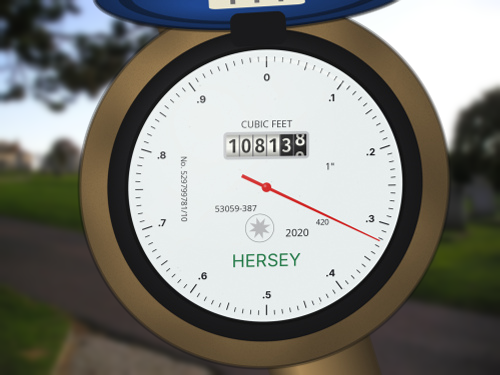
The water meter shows 108138.32 ft³
